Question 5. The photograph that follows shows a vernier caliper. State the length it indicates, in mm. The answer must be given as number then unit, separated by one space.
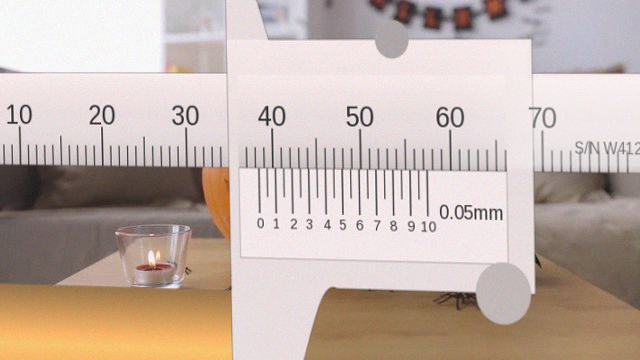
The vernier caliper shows 38.4 mm
